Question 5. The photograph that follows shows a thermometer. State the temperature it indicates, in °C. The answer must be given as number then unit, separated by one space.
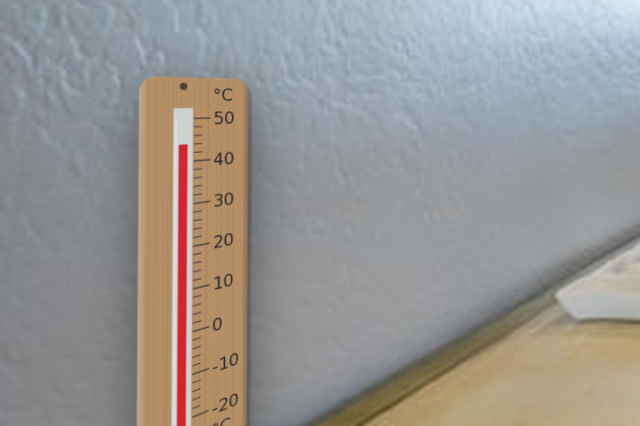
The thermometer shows 44 °C
